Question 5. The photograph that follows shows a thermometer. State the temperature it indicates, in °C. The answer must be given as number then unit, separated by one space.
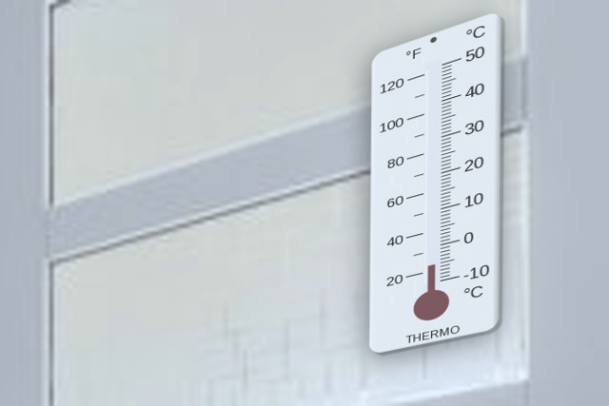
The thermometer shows -5 °C
